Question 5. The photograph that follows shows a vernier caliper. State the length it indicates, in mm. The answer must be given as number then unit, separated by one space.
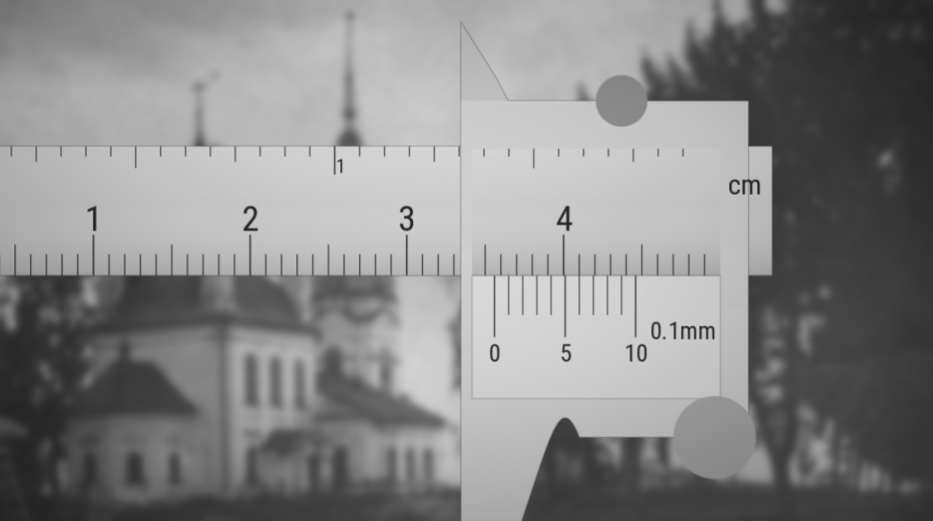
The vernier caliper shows 35.6 mm
